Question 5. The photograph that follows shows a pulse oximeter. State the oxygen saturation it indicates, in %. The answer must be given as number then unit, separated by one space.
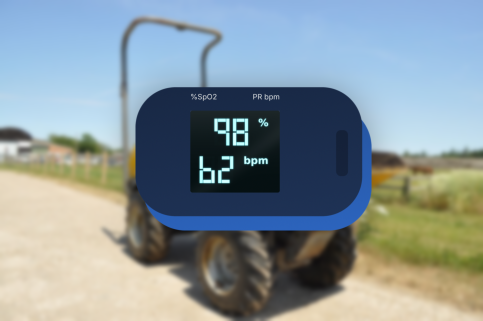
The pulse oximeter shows 98 %
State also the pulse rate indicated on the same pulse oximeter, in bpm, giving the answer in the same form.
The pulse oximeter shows 62 bpm
